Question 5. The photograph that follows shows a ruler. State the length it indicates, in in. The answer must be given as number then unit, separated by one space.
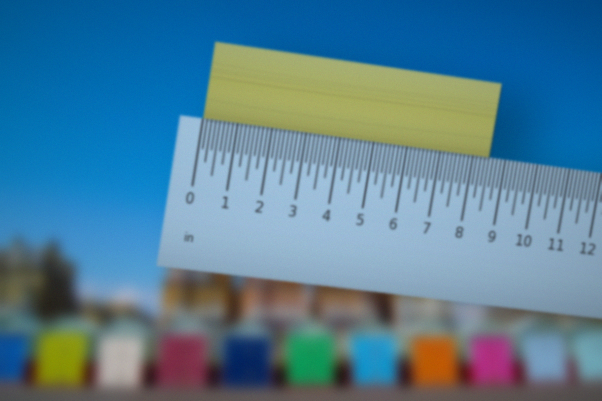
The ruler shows 8.5 in
